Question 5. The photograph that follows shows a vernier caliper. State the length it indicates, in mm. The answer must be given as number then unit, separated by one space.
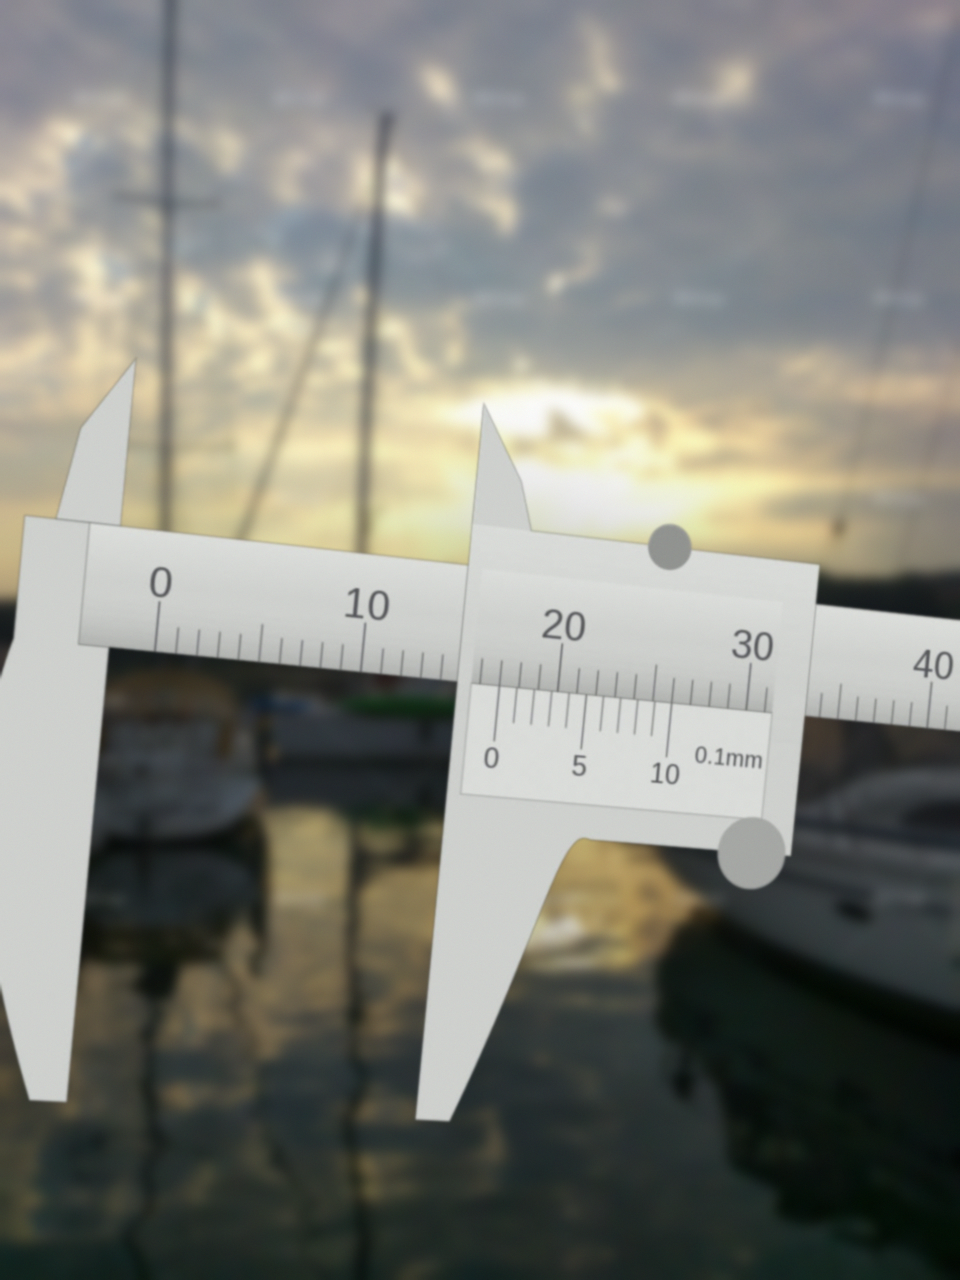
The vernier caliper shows 17.0 mm
